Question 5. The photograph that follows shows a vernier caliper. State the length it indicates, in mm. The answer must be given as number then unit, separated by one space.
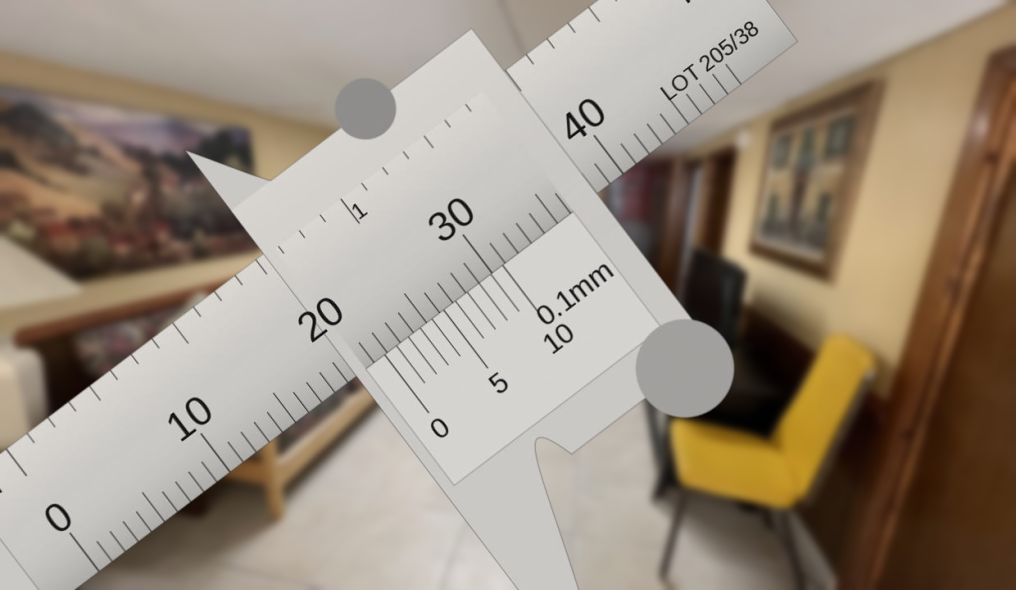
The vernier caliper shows 21.8 mm
